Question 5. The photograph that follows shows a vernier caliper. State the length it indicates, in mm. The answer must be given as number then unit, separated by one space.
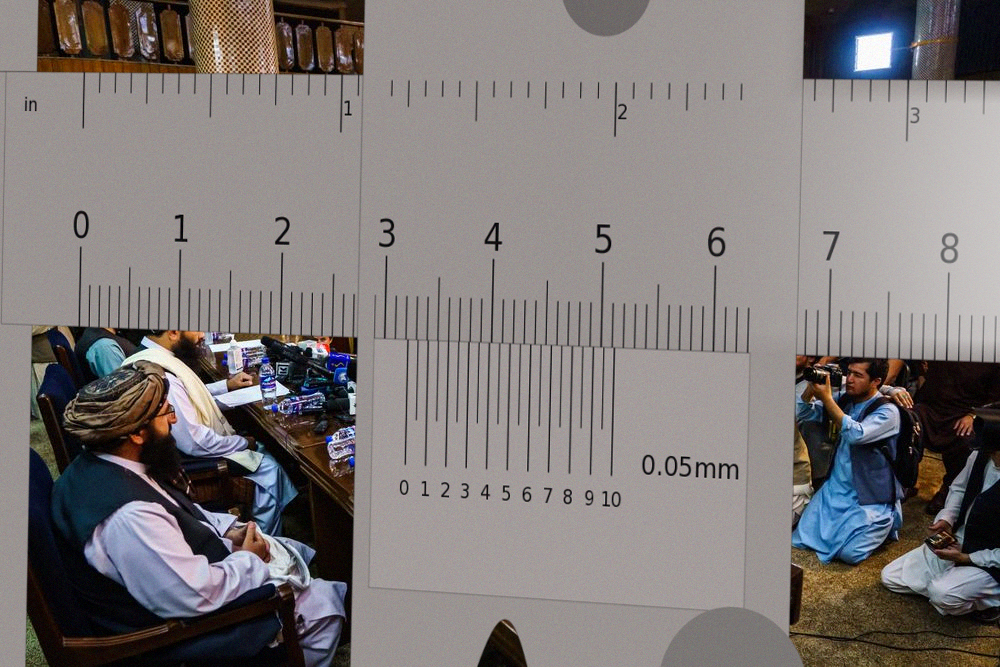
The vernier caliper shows 32.2 mm
